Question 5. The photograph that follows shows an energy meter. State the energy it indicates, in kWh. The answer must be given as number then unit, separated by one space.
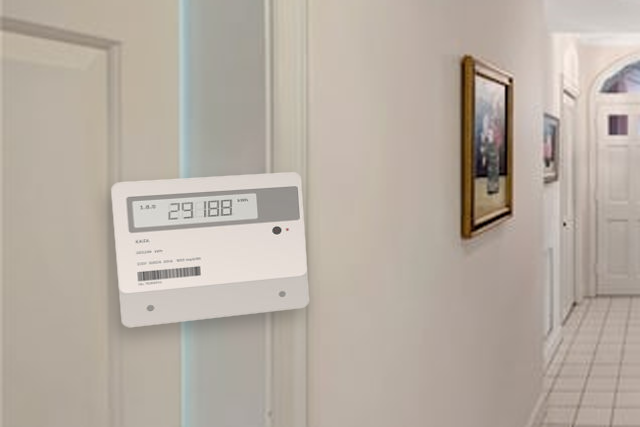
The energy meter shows 29188 kWh
